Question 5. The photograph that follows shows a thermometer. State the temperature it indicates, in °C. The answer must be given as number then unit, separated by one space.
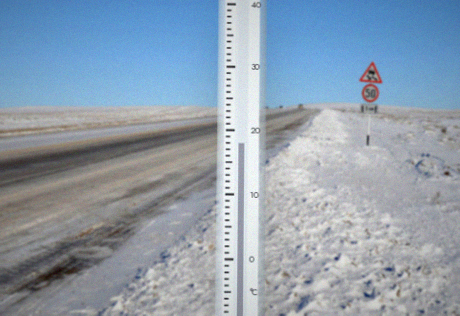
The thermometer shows 18 °C
